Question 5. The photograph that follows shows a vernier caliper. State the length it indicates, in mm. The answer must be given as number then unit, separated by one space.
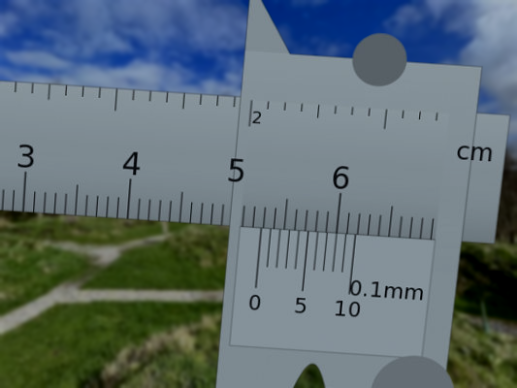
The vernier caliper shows 52.8 mm
